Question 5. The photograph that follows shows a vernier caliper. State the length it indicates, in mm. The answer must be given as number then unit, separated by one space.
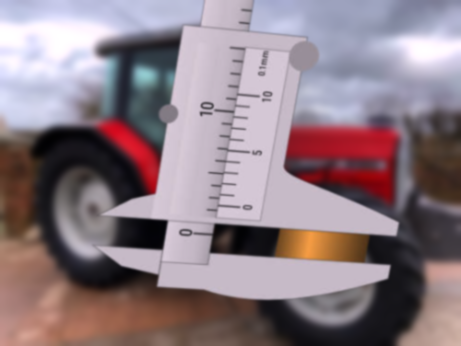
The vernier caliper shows 2.4 mm
